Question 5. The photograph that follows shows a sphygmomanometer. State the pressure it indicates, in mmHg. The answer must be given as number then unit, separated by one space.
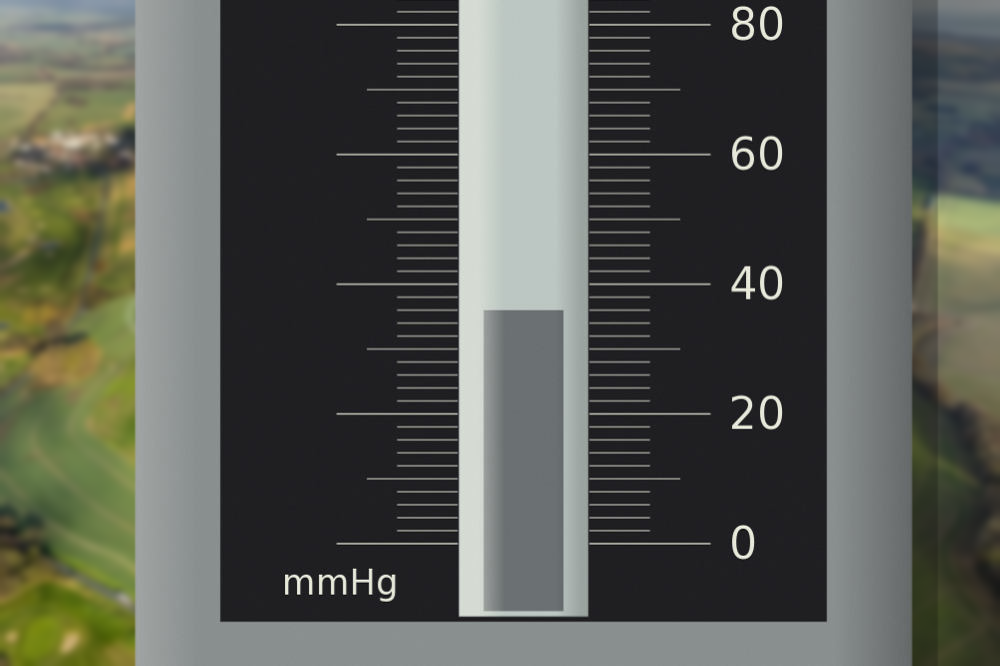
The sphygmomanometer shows 36 mmHg
